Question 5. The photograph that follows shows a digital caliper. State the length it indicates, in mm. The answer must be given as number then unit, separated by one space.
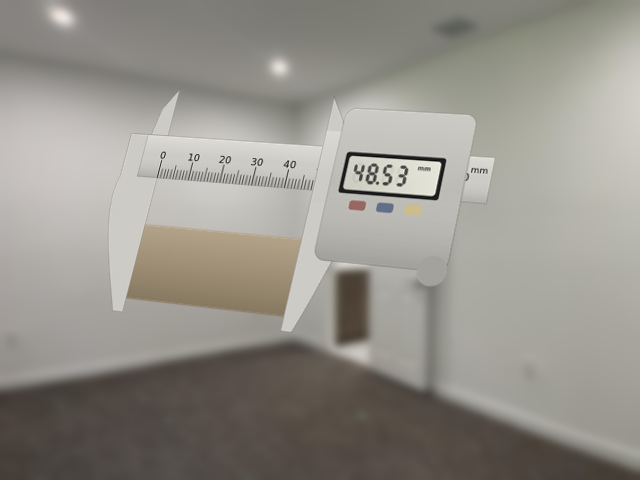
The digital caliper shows 48.53 mm
